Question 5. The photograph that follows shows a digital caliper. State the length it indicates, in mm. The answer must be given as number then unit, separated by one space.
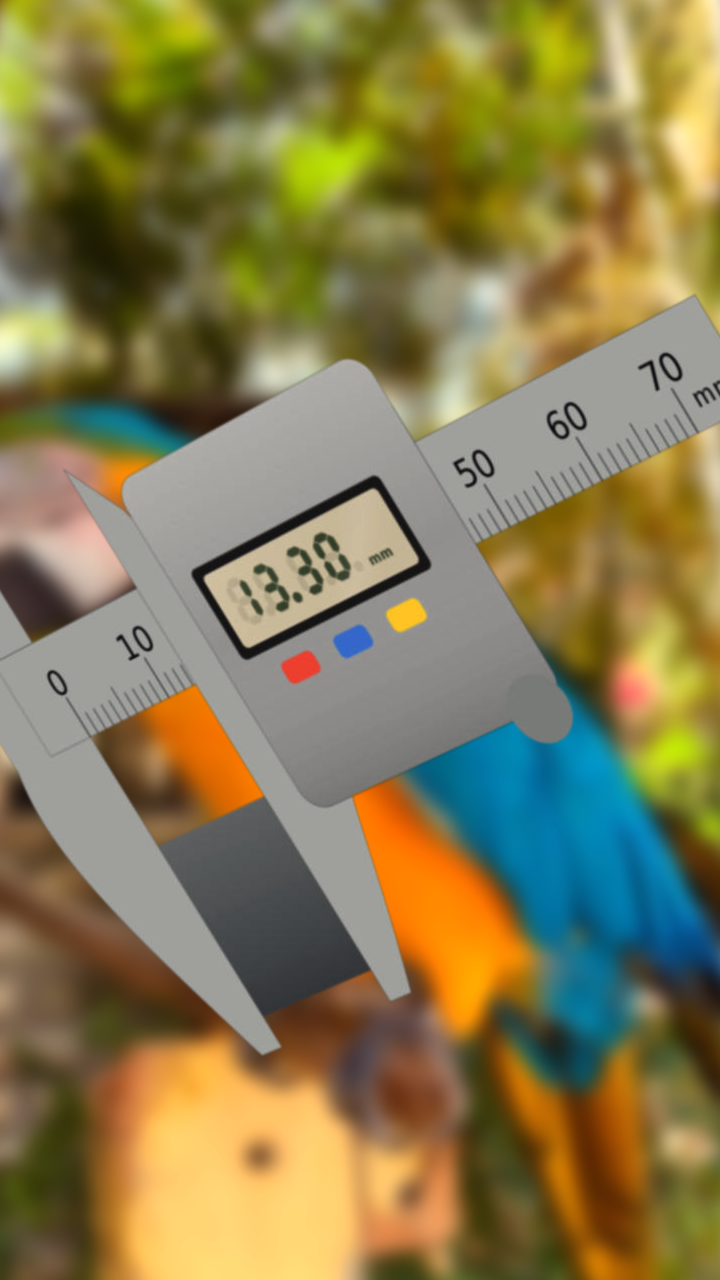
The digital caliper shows 13.30 mm
